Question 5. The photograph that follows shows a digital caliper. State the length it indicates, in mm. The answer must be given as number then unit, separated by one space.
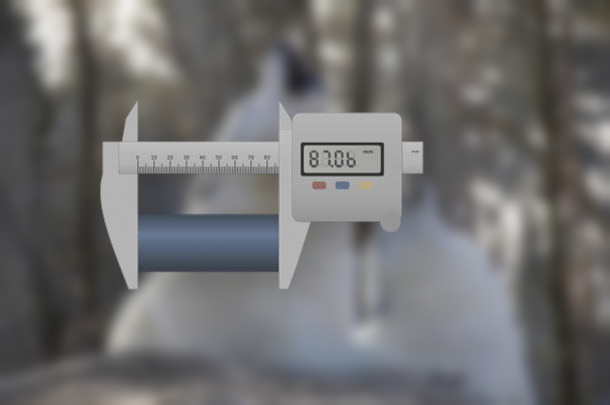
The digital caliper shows 87.06 mm
